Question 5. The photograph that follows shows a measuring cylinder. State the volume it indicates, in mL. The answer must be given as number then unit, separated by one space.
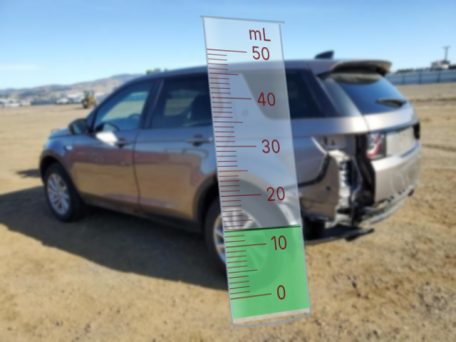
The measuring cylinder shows 13 mL
